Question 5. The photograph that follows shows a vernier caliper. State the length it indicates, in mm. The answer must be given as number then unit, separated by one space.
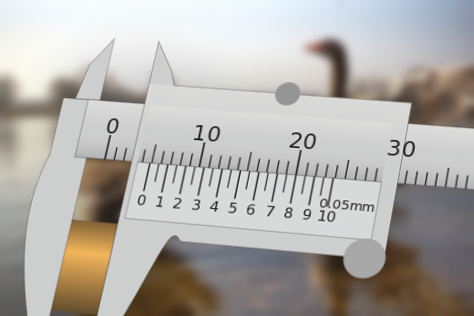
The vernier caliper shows 4.8 mm
